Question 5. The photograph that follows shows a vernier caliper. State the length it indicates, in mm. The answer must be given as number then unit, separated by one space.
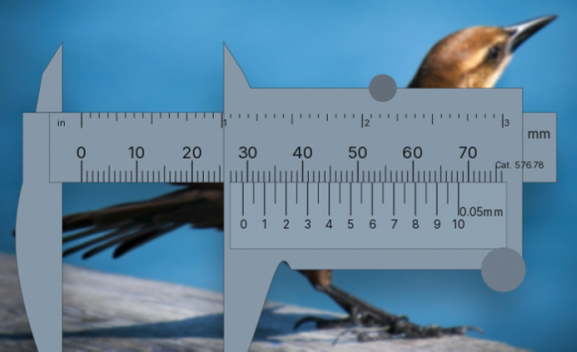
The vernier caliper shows 29.2 mm
